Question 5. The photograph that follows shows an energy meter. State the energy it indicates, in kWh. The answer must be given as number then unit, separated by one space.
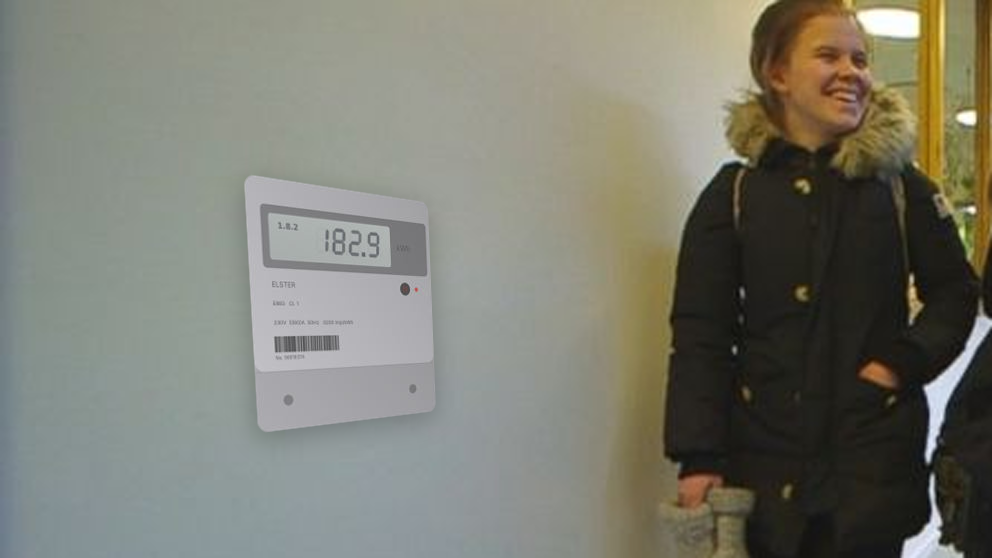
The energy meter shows 182.9 kWh
